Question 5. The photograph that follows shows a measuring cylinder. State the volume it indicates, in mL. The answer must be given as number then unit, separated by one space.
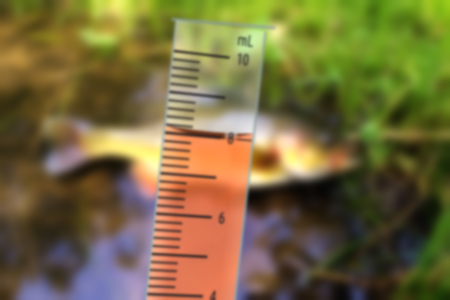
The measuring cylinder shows 8 mL
